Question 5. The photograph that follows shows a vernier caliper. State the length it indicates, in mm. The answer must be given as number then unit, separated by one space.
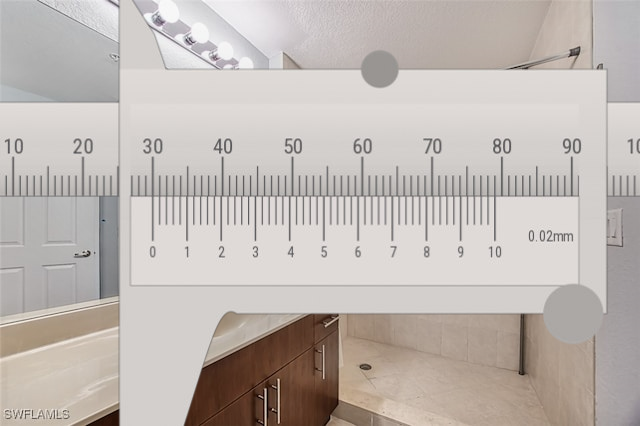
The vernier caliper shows 30.0 mm
